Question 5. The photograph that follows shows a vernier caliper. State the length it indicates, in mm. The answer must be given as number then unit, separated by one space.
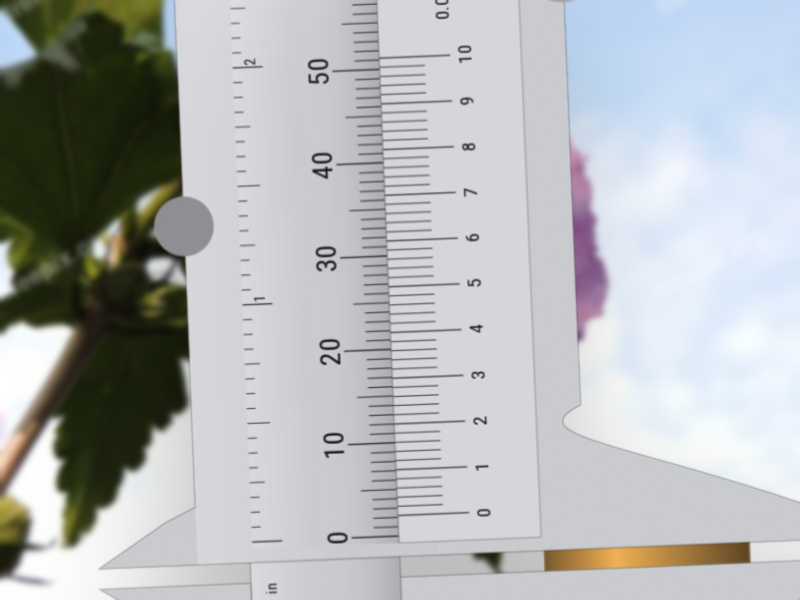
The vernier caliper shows 2.2 mm
